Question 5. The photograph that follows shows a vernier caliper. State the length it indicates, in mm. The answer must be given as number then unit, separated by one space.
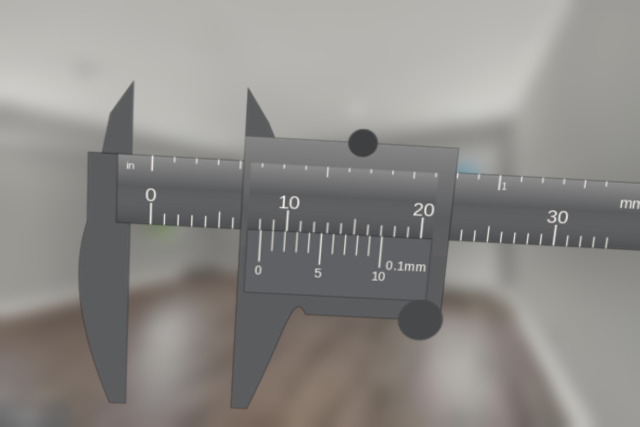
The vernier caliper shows 8.1 mm
